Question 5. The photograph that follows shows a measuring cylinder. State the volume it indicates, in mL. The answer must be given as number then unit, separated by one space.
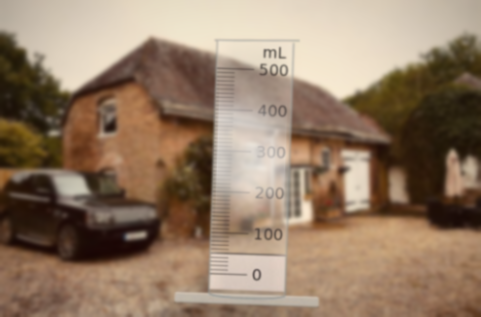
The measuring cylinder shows 50 mL
